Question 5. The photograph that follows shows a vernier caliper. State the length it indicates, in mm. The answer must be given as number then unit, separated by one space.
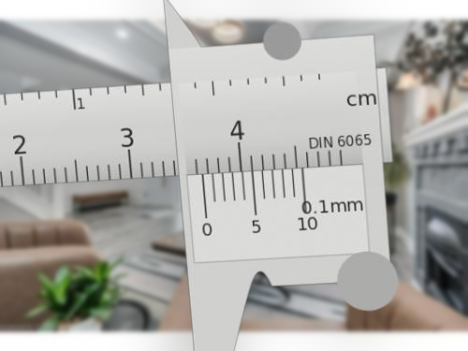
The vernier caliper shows 36.5 mm
